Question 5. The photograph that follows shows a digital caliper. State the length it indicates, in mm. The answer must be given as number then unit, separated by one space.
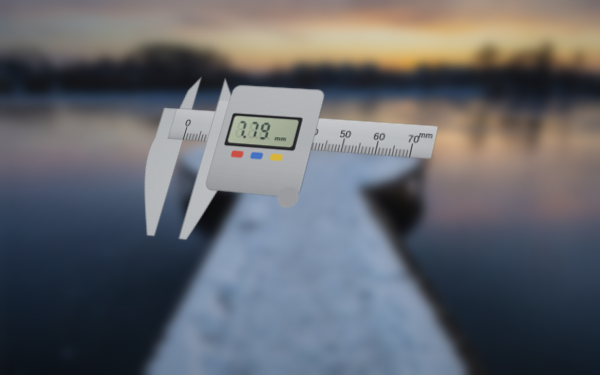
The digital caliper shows 7.79 mm
